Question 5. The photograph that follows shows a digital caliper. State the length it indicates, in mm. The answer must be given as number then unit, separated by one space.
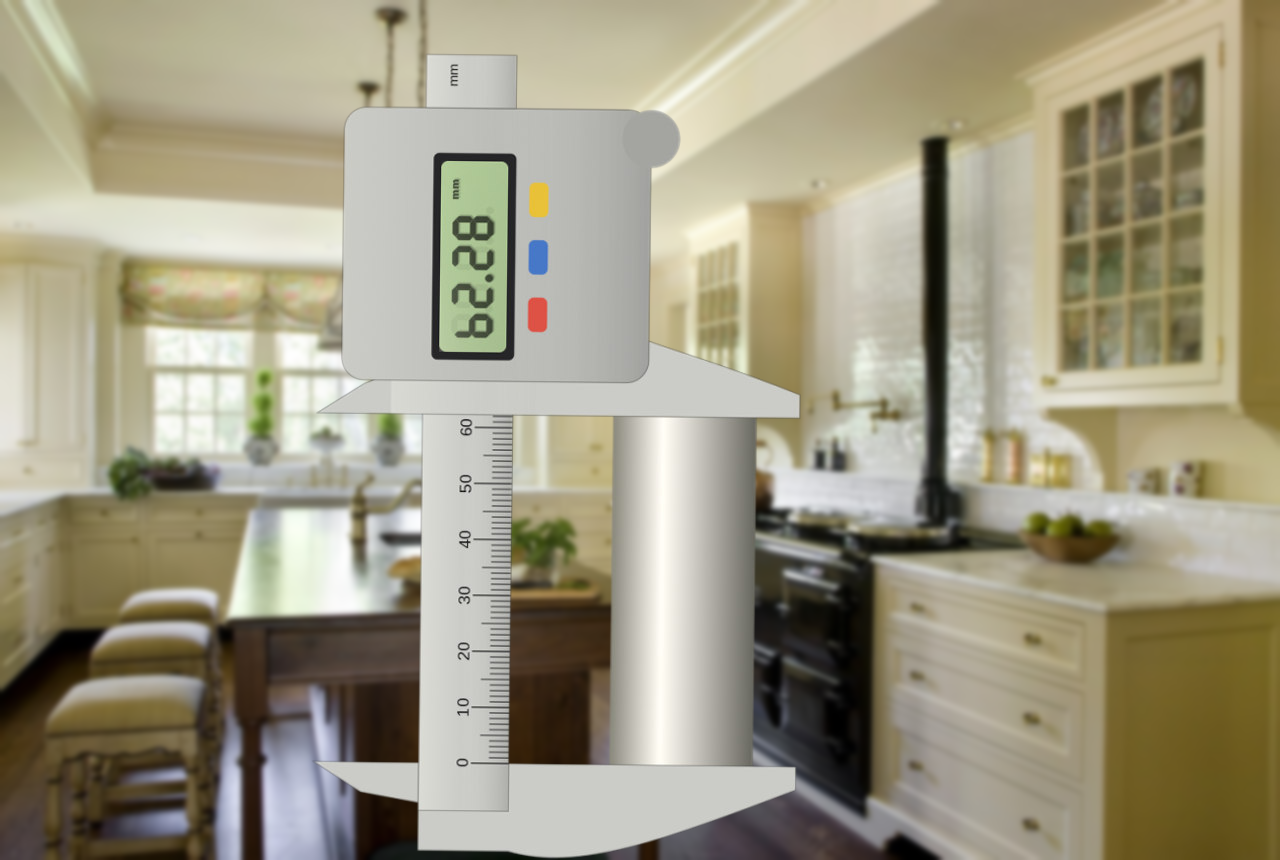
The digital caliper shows 62.28 mm
